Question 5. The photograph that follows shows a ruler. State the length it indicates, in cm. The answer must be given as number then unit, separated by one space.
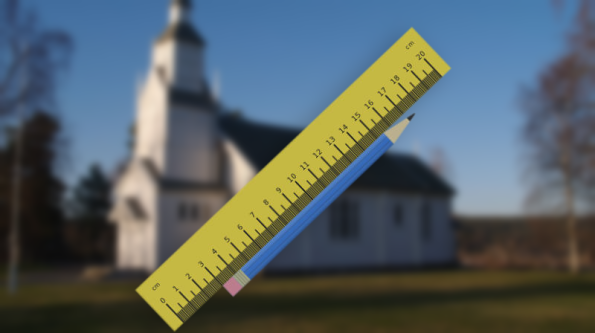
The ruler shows 14.5 cm
